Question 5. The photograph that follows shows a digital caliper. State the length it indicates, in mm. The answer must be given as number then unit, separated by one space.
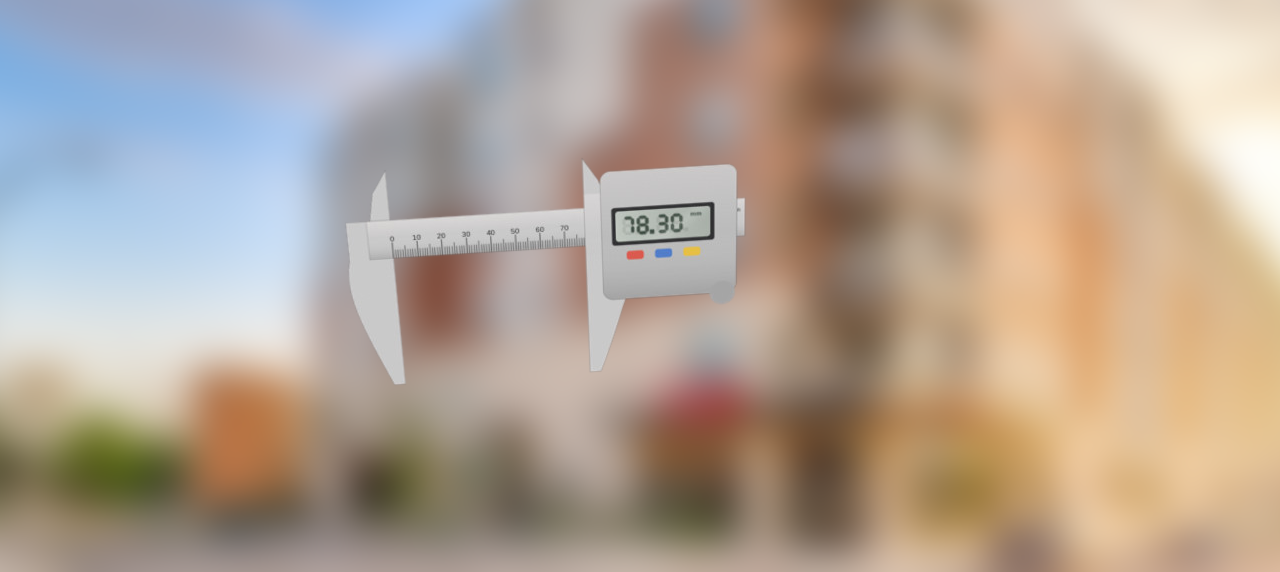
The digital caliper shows 78.30 mm
